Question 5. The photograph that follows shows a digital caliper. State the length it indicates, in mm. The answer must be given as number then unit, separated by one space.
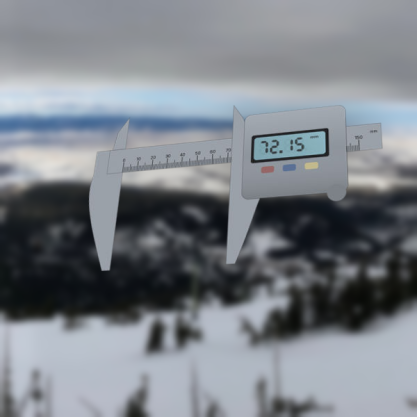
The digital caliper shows 72.15 mm
